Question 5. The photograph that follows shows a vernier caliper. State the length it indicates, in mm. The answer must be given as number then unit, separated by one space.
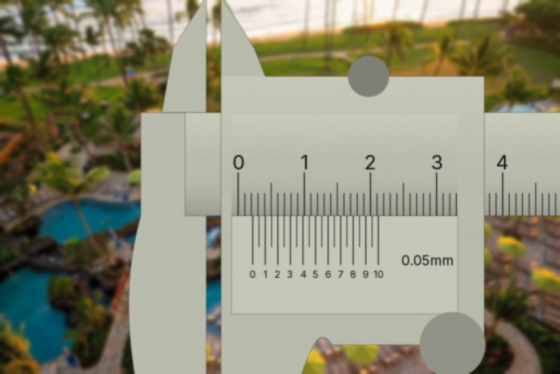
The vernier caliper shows 2.2 mm
